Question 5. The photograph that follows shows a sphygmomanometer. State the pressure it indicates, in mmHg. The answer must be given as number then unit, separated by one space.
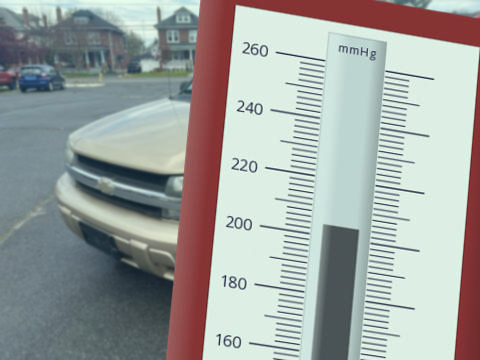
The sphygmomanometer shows 204 mmHg
